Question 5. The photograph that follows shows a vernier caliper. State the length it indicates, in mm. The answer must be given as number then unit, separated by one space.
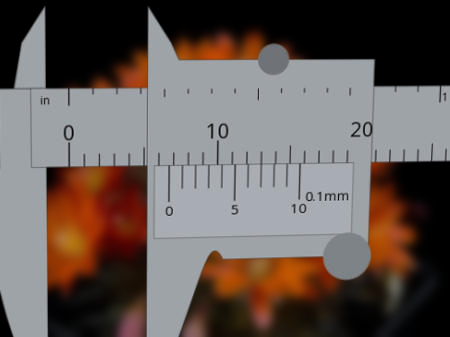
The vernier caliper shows 6.7 mm
